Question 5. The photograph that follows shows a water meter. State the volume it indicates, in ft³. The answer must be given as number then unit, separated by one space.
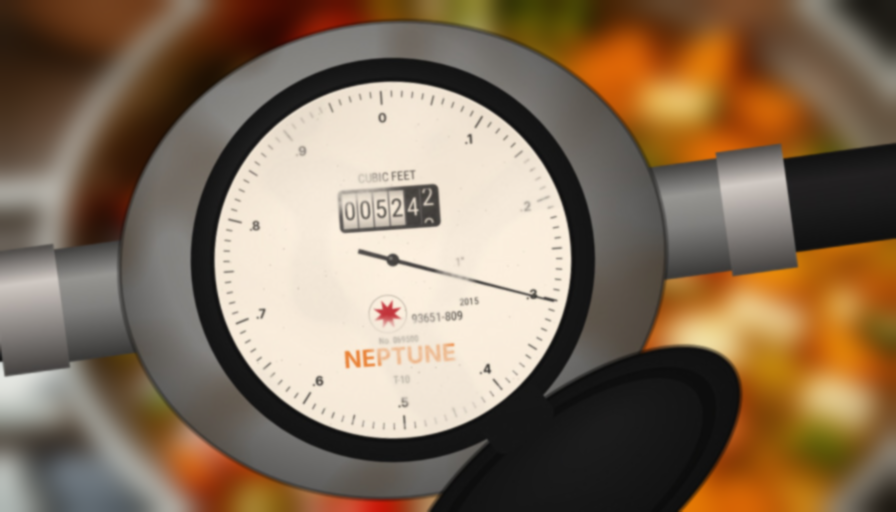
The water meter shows 5242.30 ft³
